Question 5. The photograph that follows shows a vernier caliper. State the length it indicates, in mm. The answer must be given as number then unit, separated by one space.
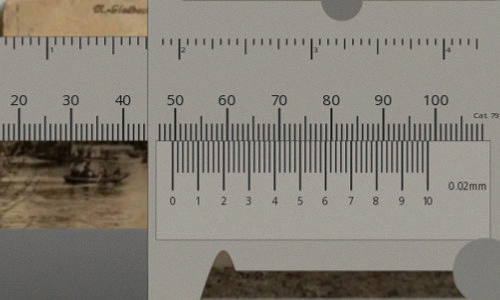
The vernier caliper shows 49.5 mm
